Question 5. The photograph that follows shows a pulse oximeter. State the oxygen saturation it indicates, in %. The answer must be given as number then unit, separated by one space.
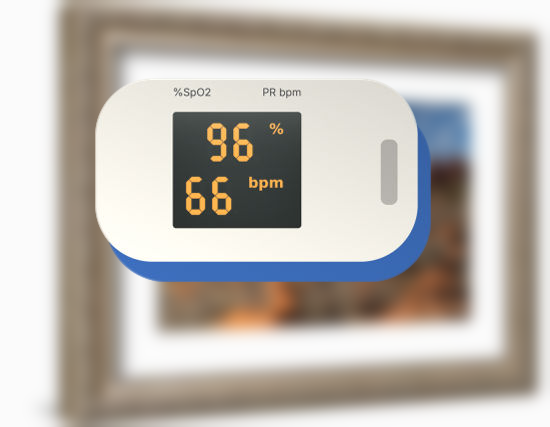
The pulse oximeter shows 96 %
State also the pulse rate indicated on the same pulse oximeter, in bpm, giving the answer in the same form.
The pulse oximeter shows 66 bpm
